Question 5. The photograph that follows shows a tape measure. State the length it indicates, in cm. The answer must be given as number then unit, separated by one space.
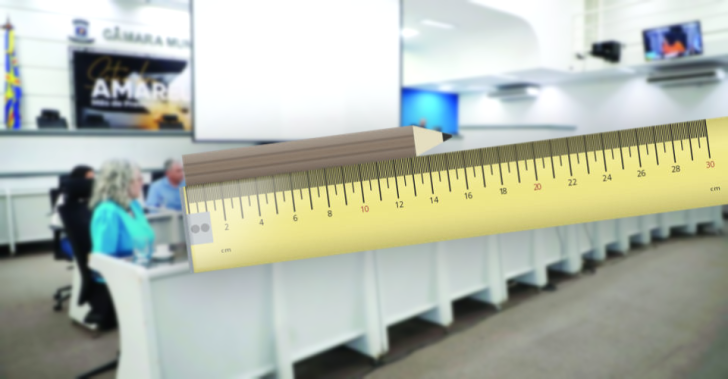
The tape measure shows 15.5 cm
